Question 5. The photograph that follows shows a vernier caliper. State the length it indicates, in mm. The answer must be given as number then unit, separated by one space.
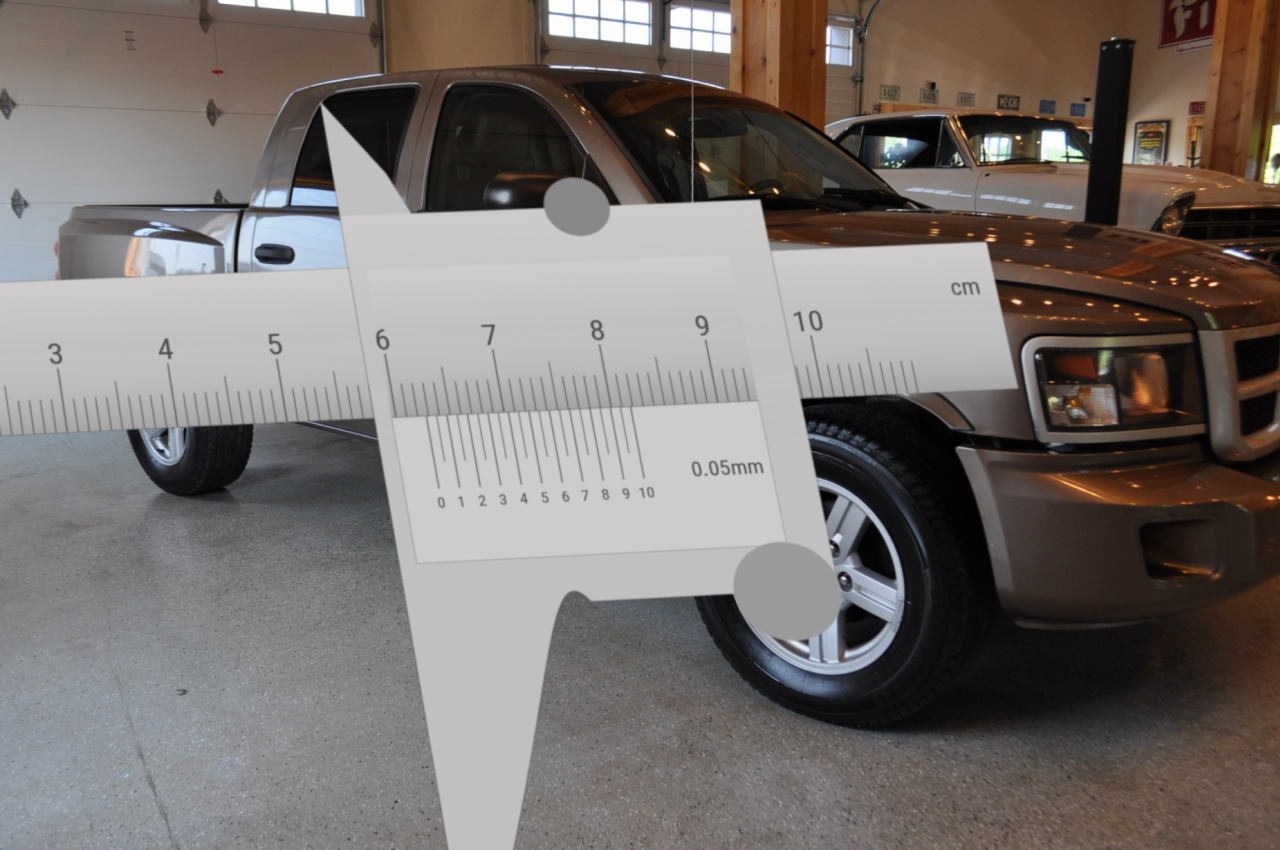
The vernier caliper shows 62.8 mm
